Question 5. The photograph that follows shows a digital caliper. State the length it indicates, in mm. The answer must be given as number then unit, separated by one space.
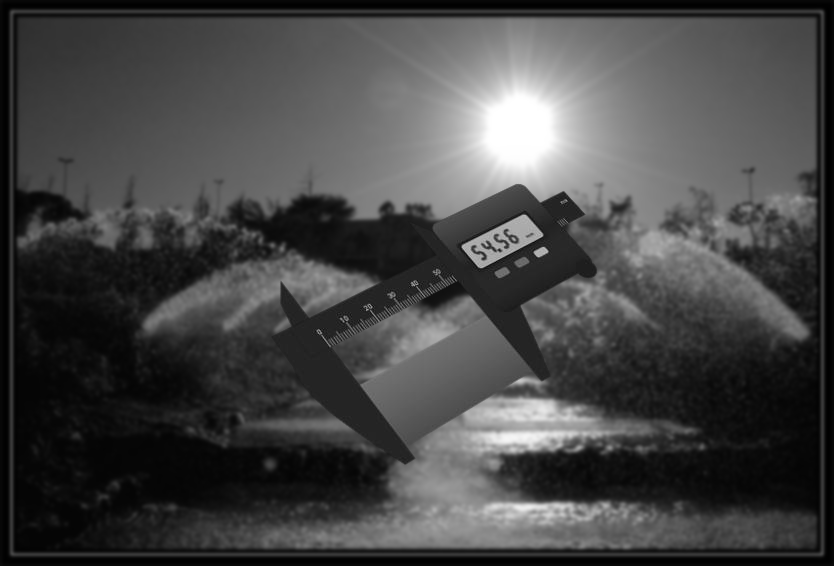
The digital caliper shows 54.56 mm
